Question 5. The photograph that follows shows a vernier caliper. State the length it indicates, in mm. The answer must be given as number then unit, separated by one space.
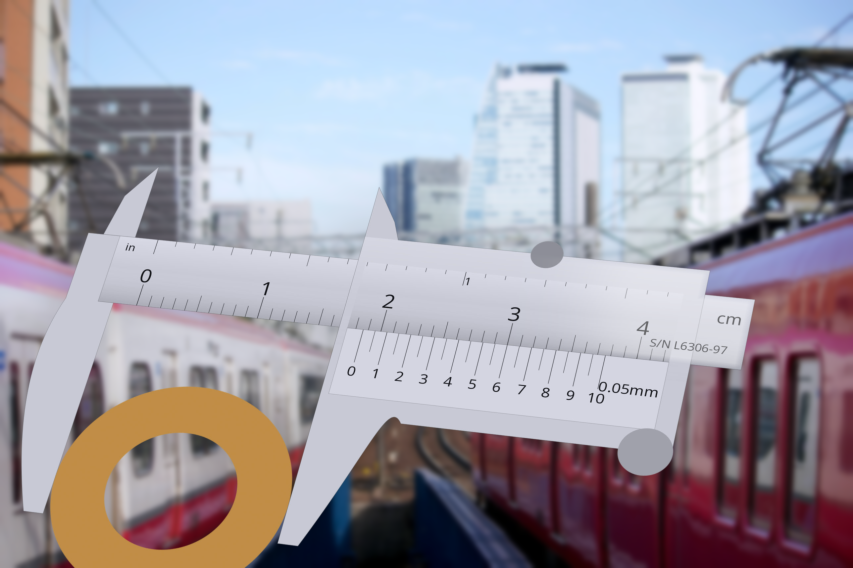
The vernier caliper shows 18.6 mm
